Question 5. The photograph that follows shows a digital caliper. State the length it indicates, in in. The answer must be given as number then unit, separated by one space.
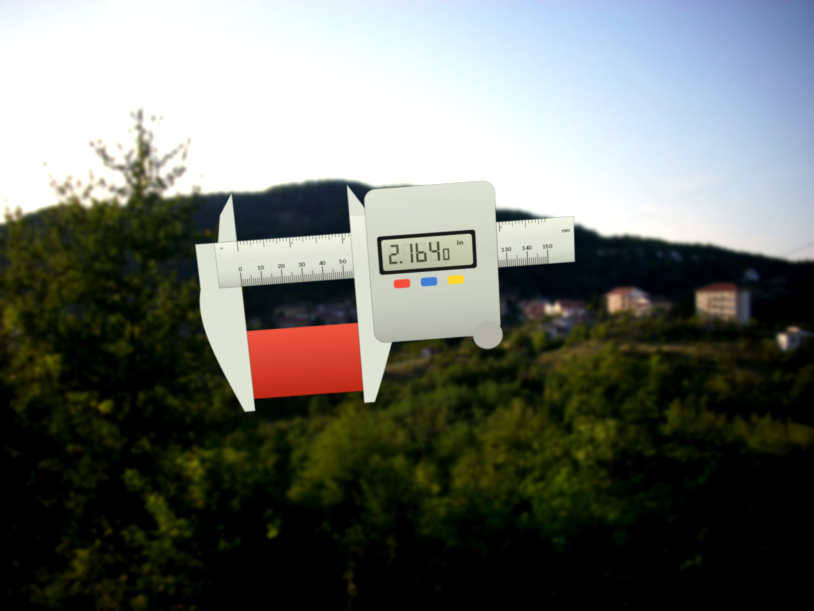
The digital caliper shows 2.1640 in
